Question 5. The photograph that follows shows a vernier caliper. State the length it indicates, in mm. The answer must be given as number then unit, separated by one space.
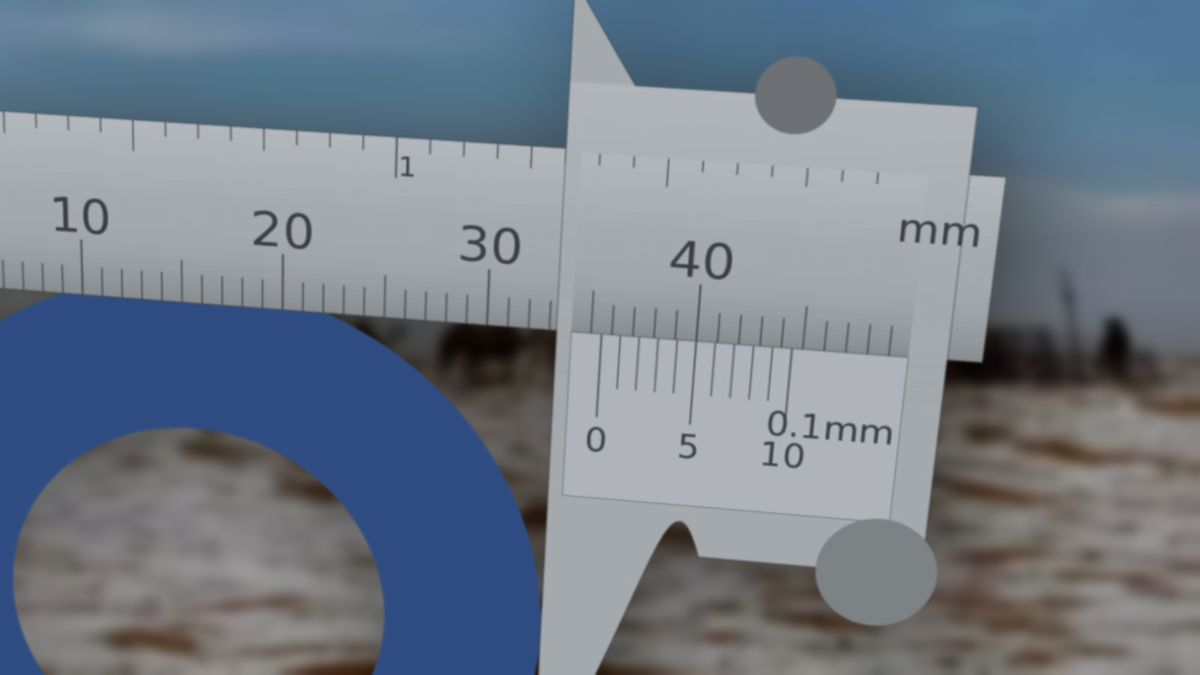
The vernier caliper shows 35.5 mm
